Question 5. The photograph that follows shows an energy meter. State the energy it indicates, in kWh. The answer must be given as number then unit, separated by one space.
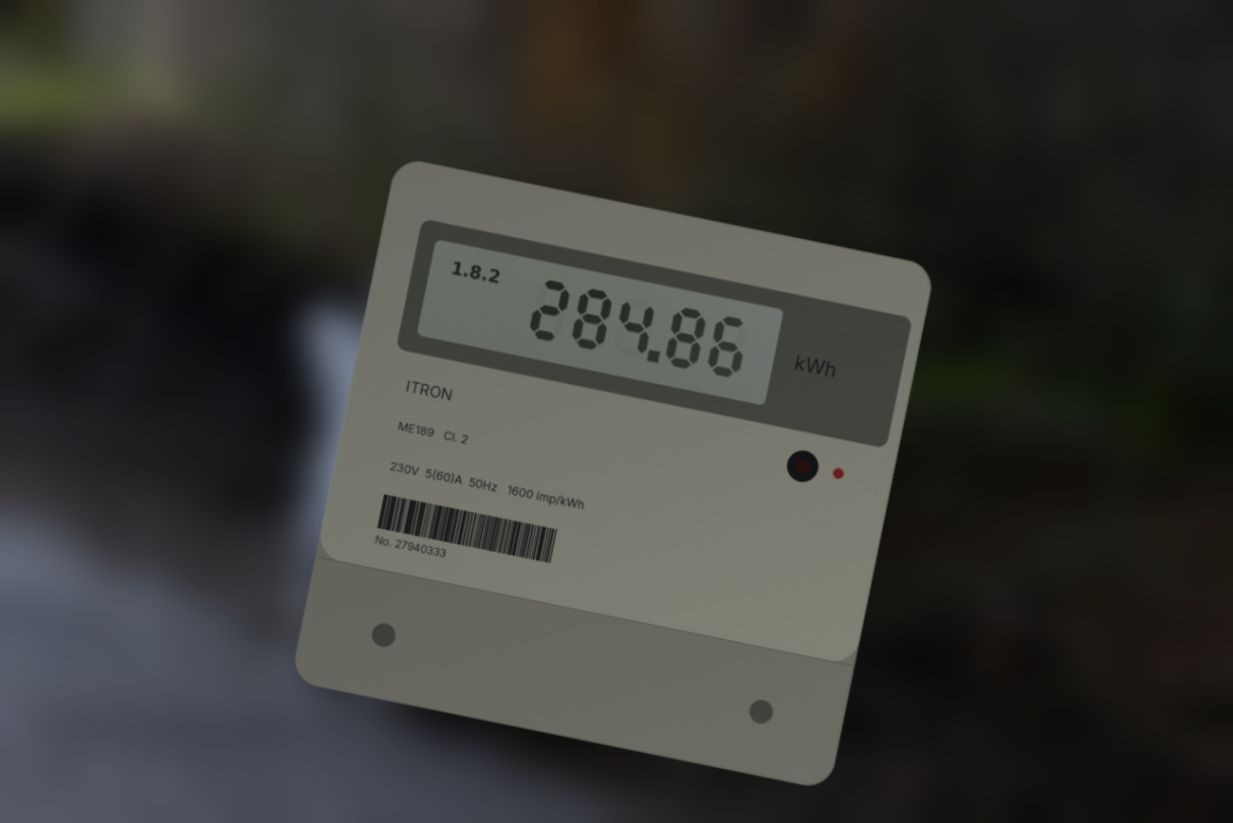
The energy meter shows 284.86 kWh
